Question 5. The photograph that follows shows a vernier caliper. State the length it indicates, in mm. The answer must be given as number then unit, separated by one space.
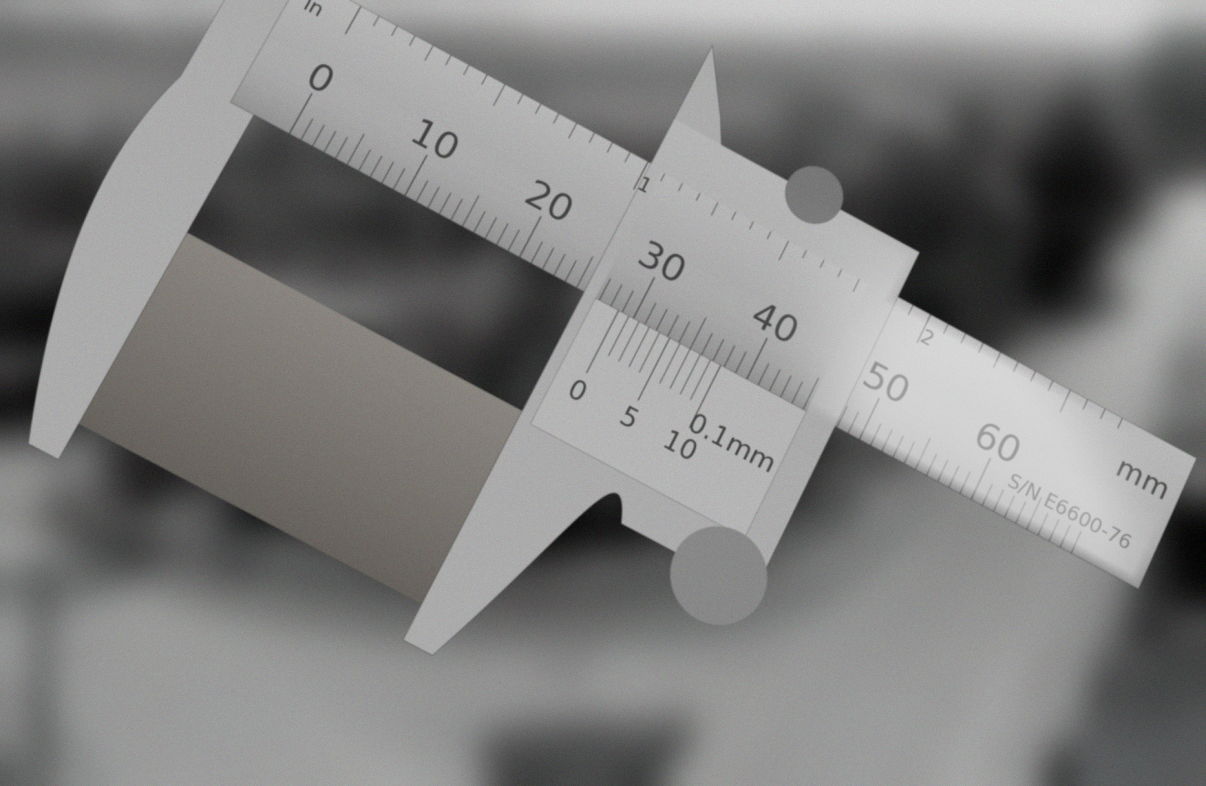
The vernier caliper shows 28.7 mm
